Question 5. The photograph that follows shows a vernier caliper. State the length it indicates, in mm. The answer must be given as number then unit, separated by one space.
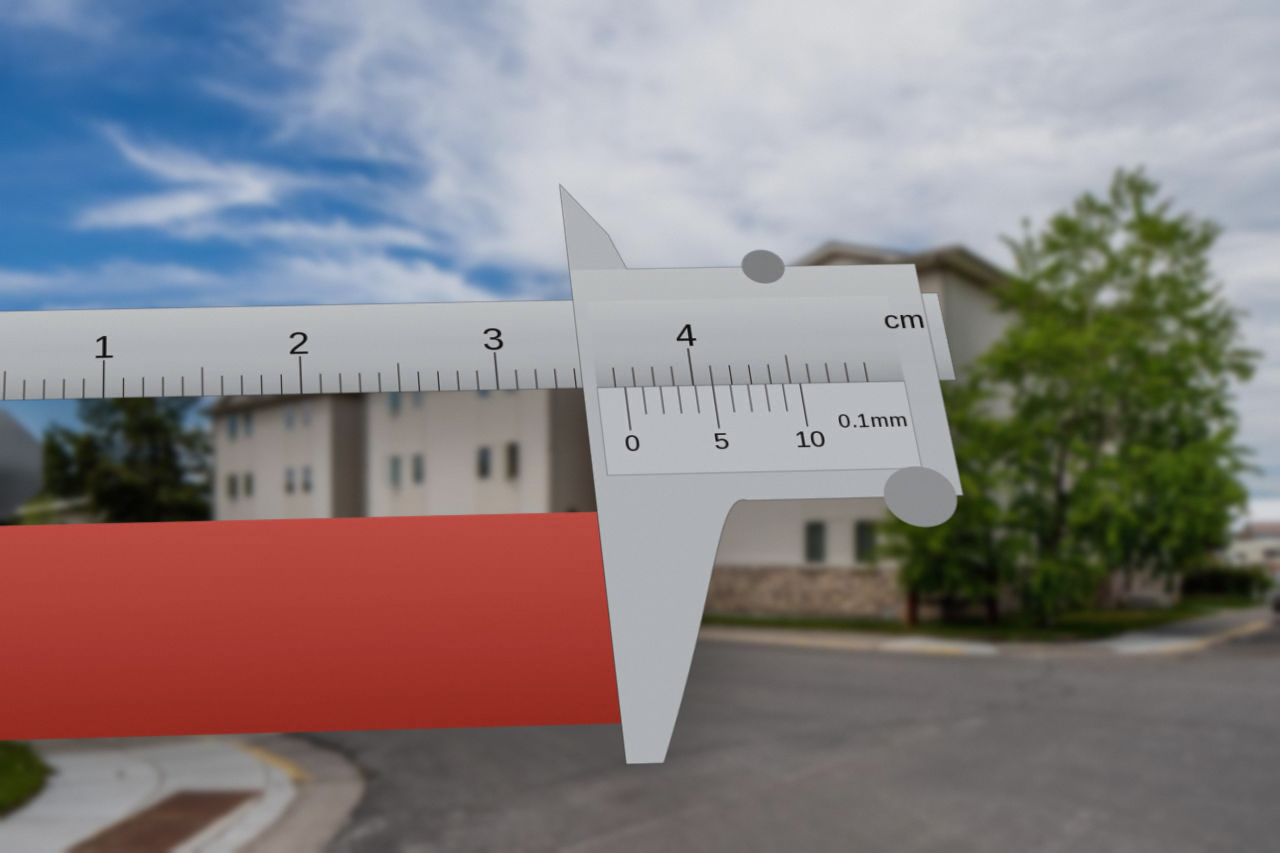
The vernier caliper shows 36.5 mm
